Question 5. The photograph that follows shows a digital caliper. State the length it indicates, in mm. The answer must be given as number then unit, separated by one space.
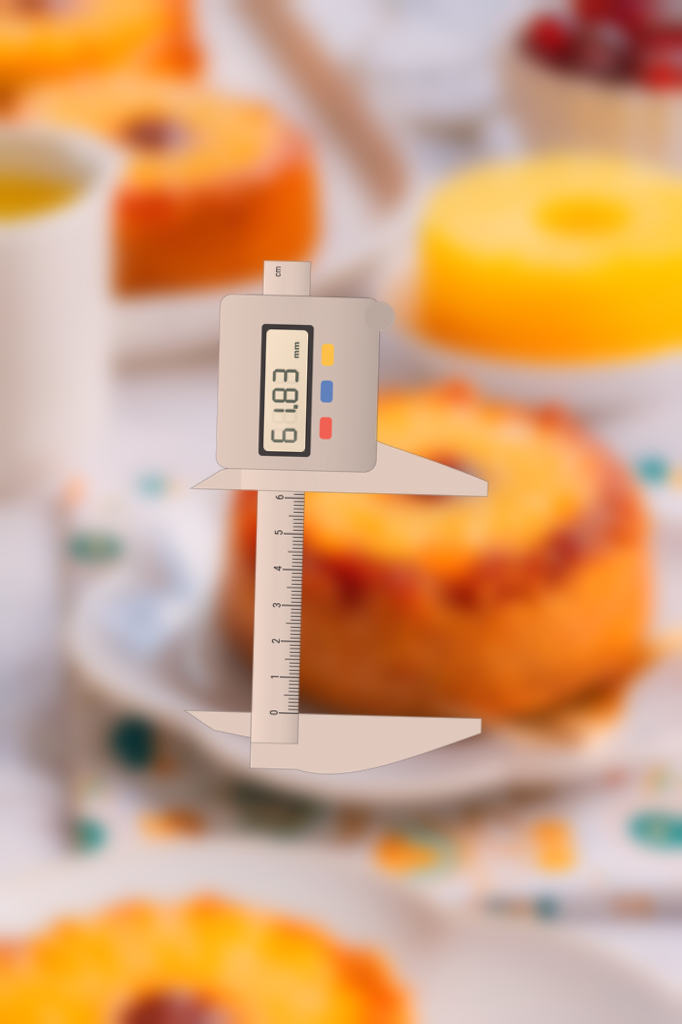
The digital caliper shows 61.83 mm
